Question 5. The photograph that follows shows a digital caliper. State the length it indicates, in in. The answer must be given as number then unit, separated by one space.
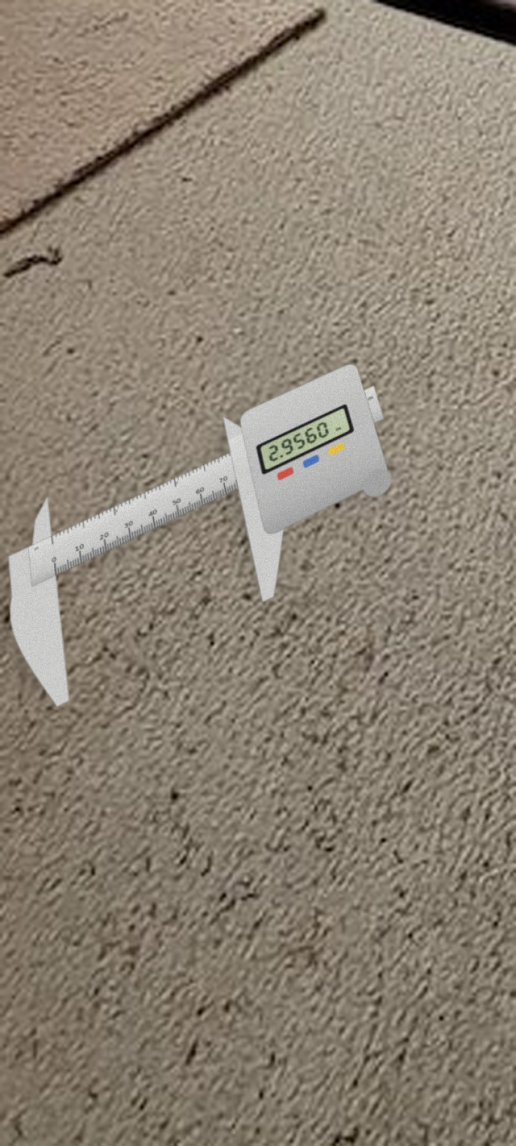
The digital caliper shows 2.9560 in
